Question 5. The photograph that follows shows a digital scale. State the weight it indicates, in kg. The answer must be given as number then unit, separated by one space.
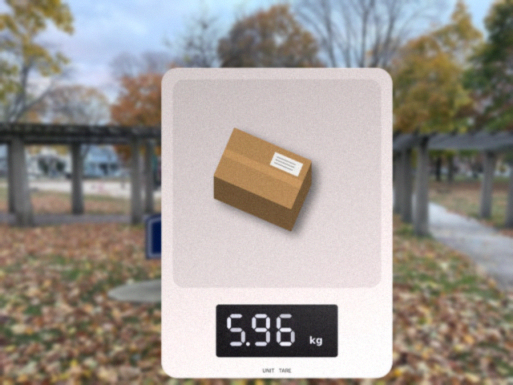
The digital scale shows 5.96 kg
